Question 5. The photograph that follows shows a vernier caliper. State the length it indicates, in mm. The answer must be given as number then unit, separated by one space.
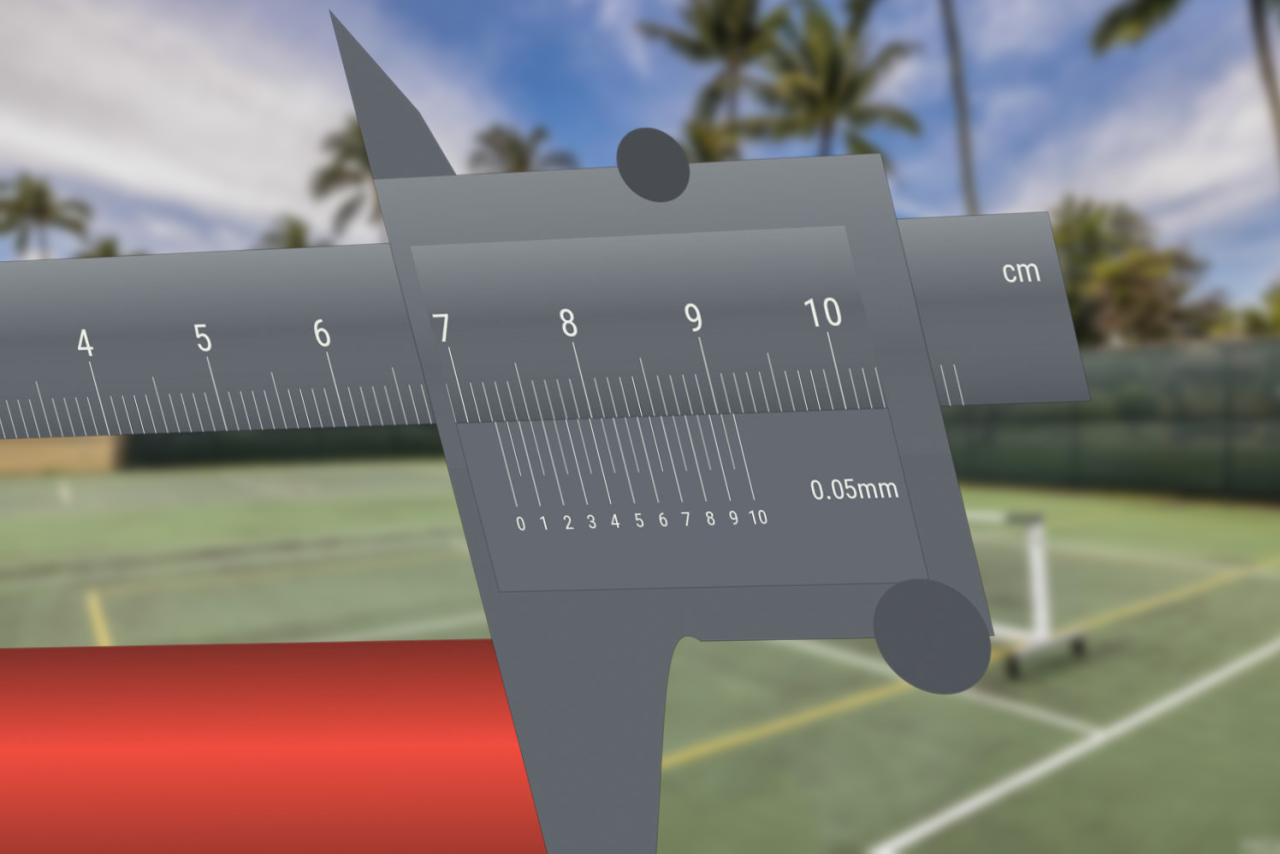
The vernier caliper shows 72.2 mm
